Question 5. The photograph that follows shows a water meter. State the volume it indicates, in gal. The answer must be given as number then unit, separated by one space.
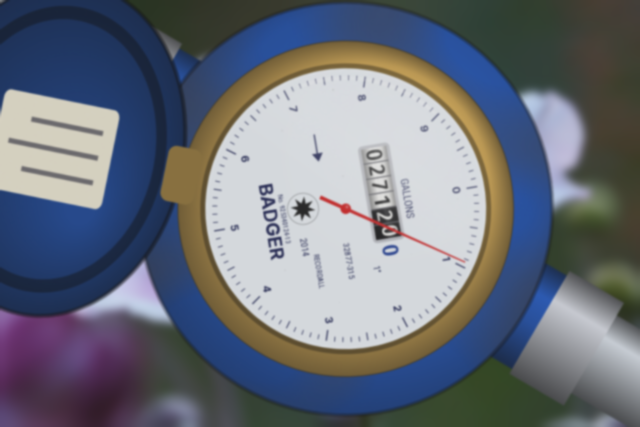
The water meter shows 271200.9 gal
